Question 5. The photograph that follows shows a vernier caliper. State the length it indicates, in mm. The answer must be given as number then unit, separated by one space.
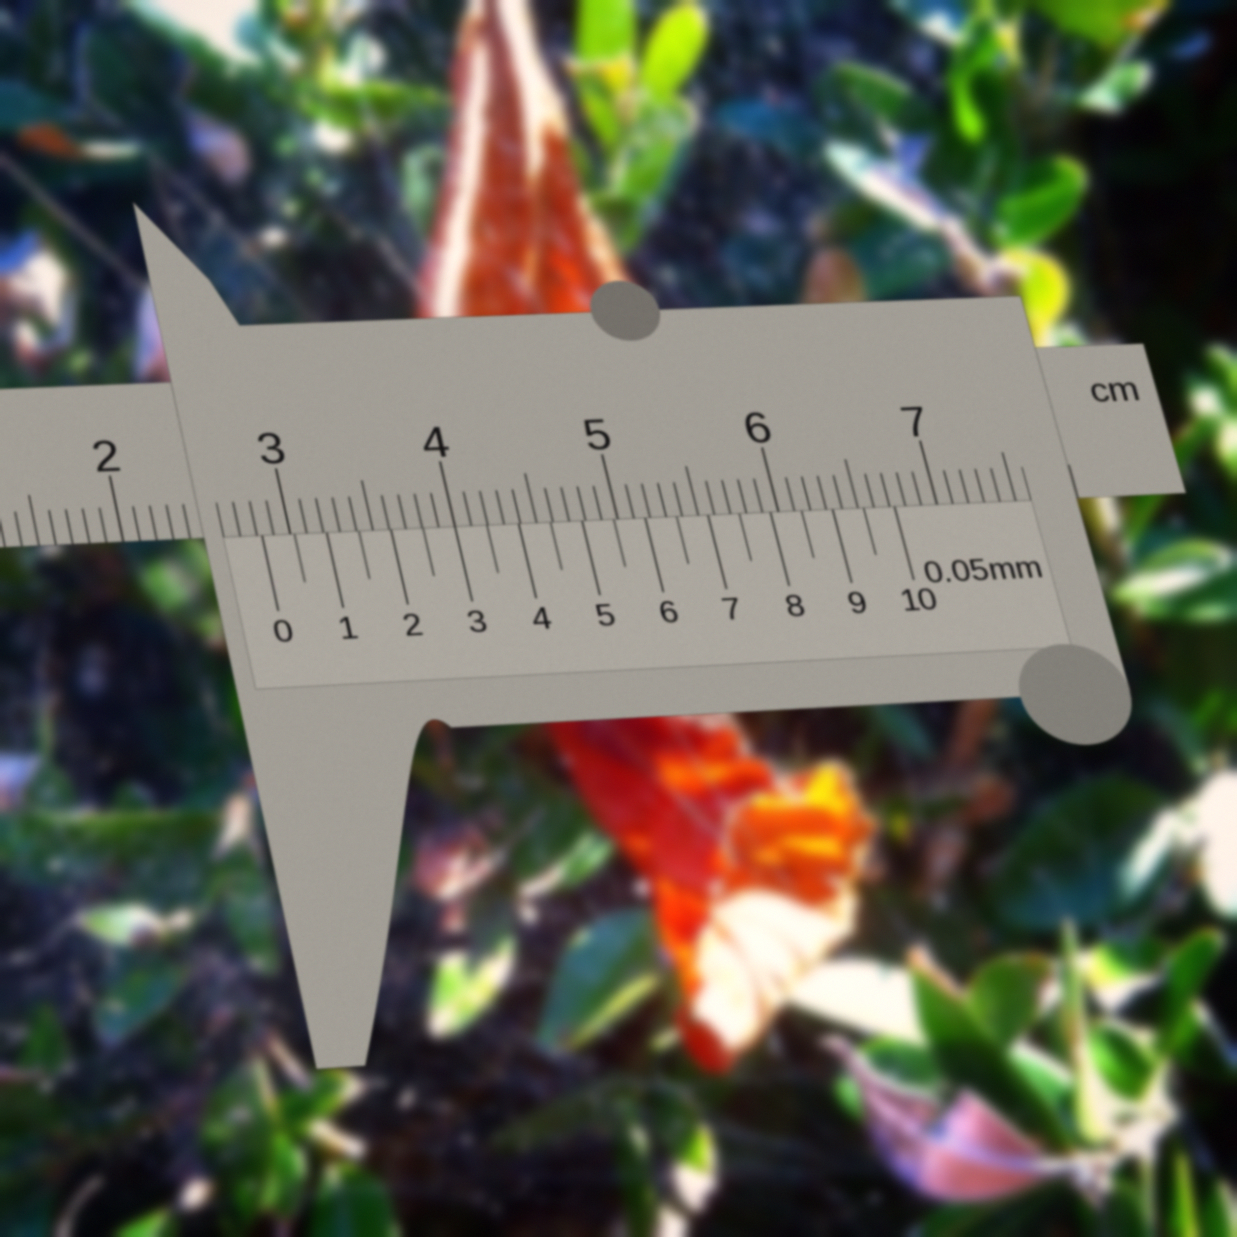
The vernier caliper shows 28.3 mm
